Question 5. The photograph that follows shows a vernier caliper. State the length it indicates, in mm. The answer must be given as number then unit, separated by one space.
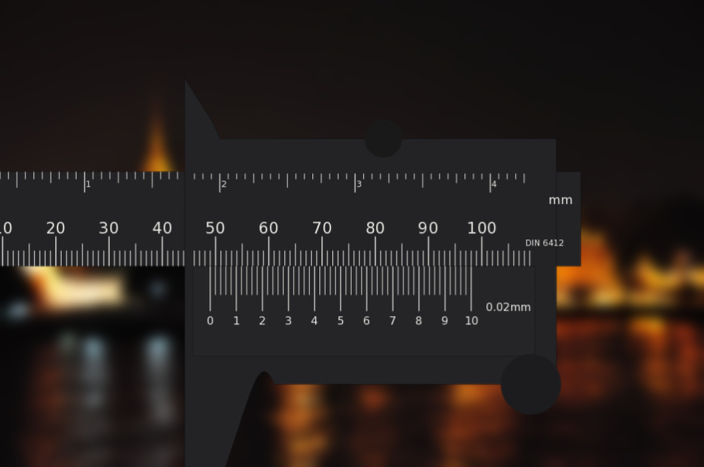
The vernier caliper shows 49.0 mm
